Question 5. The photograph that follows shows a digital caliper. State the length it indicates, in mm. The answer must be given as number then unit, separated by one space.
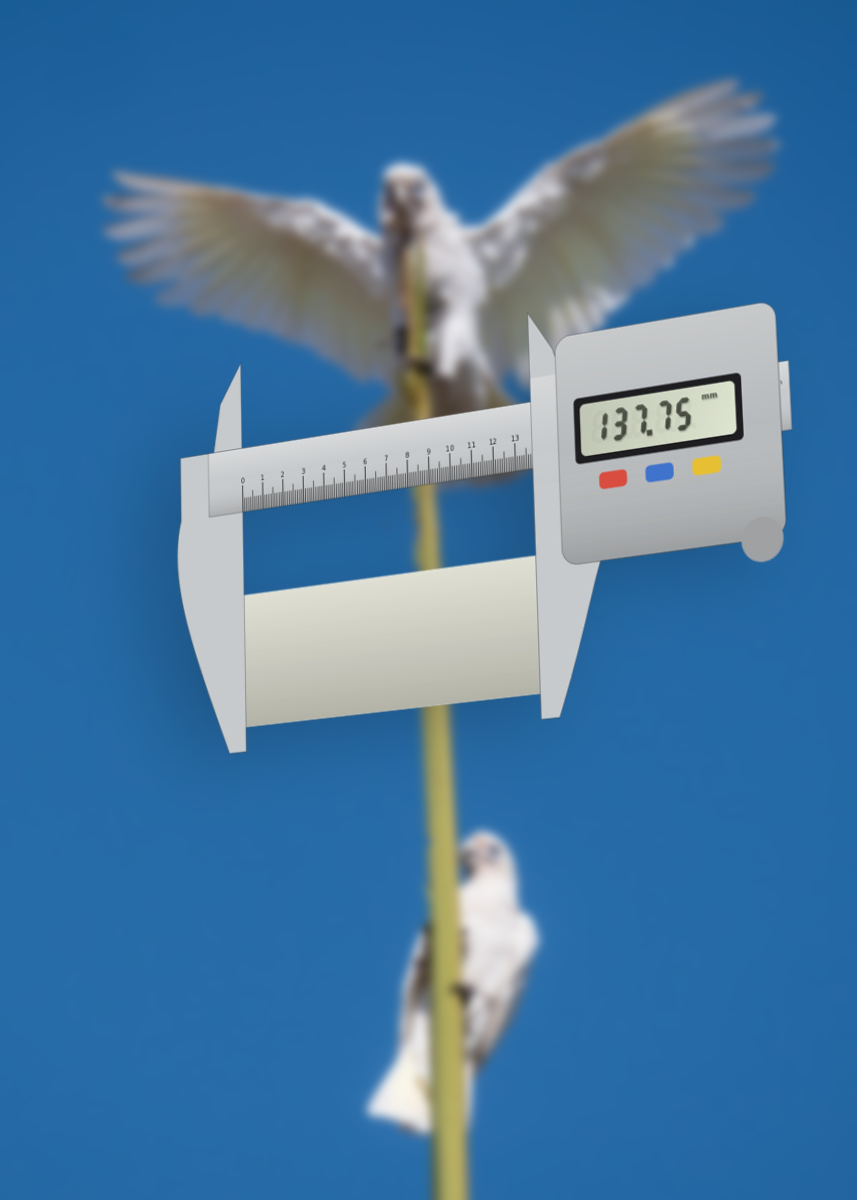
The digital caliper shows 137.75 mm
